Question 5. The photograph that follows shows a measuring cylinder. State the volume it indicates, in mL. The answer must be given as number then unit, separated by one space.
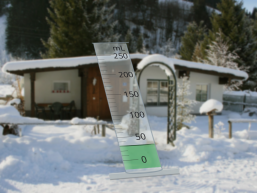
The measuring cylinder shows 30 mL
